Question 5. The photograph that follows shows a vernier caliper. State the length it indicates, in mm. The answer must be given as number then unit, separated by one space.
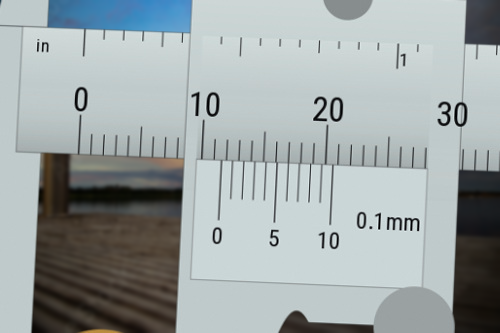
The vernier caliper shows 11.6 mm
